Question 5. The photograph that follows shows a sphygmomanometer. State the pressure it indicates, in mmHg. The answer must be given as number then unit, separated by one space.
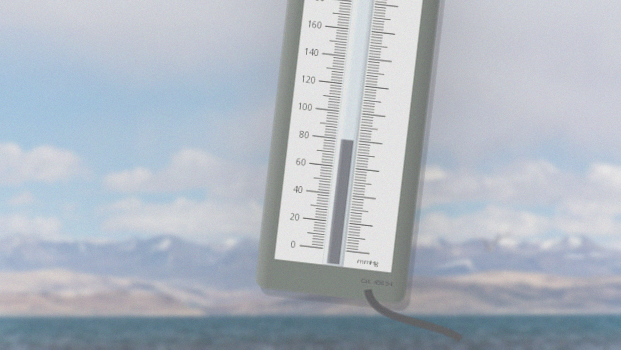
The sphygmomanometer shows 80 mmHg
